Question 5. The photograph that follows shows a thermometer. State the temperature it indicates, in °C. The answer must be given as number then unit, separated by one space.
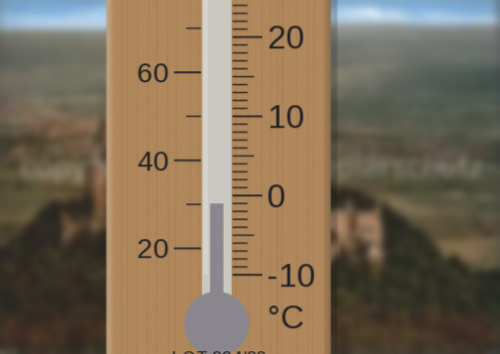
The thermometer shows -1 °C
